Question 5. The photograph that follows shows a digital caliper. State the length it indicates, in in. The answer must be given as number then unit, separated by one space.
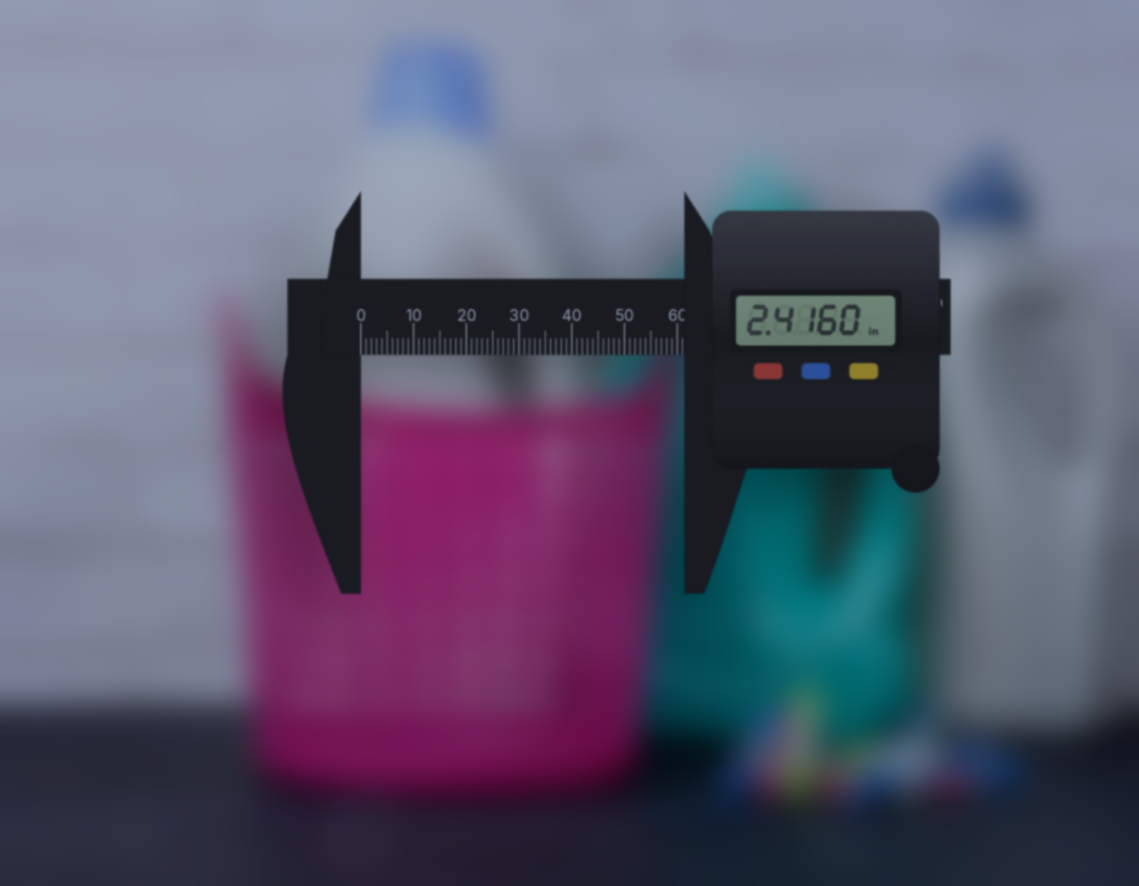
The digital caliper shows 2.4160 in
